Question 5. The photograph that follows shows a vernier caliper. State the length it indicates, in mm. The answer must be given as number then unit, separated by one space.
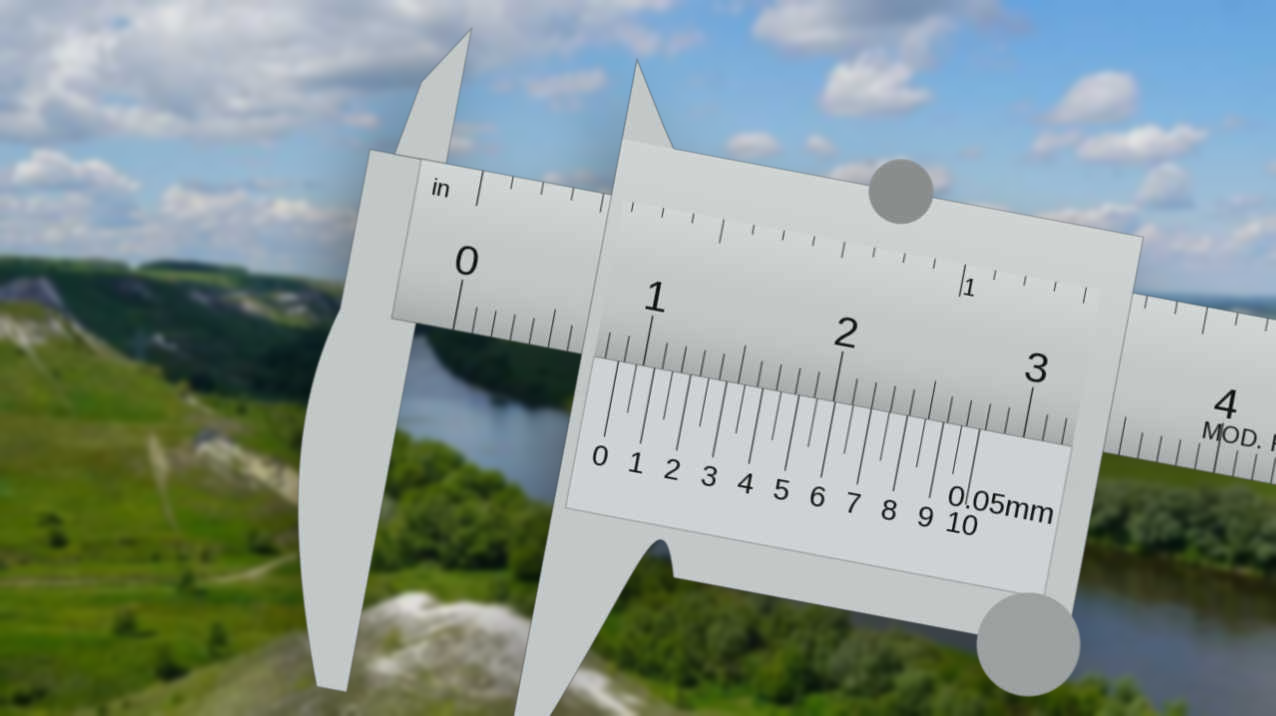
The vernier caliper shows 8.7 mm
